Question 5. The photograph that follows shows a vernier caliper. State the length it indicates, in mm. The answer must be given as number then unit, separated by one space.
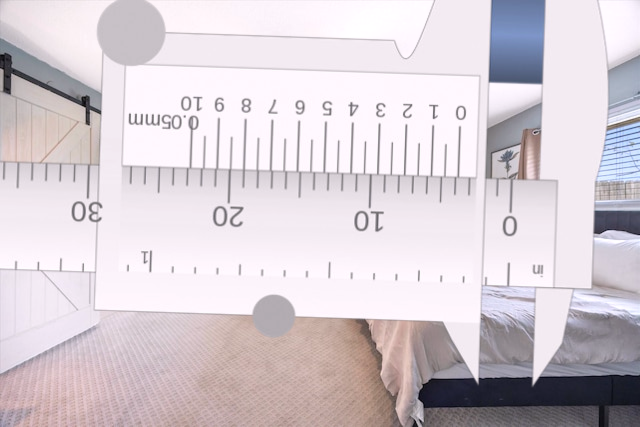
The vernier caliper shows 3.8 mm
